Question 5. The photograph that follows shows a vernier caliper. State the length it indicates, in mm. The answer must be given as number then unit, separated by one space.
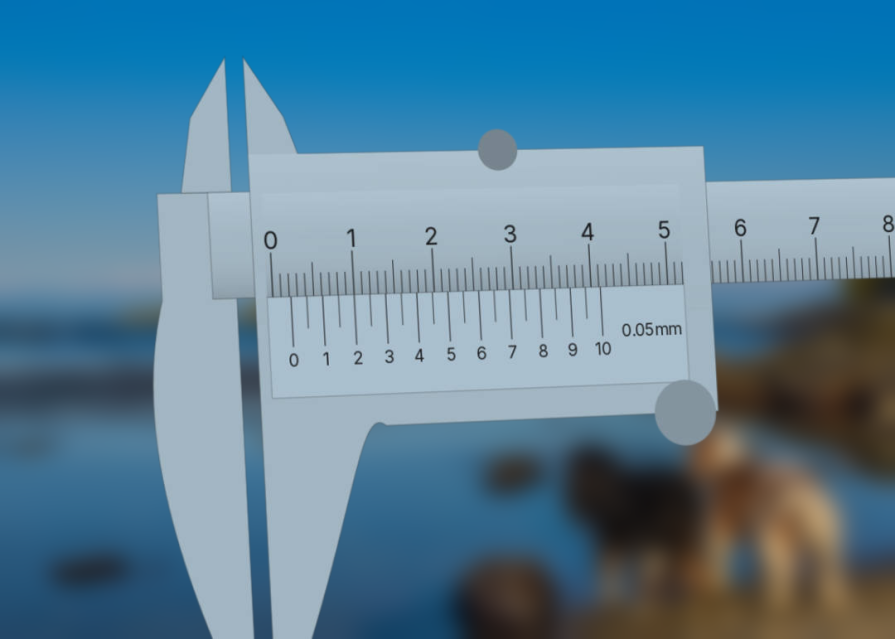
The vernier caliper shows 2.2 mm
